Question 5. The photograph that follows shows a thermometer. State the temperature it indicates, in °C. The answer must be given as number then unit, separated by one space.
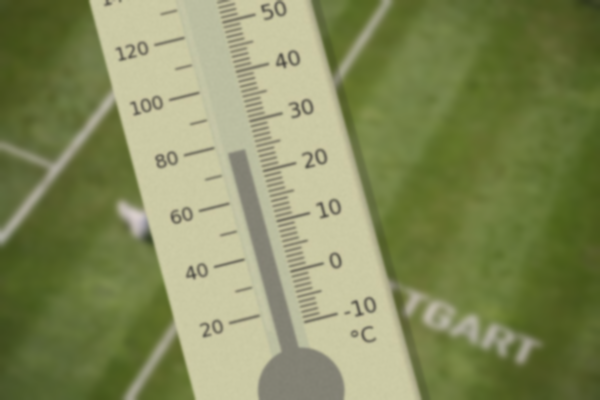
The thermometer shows 25 °C
